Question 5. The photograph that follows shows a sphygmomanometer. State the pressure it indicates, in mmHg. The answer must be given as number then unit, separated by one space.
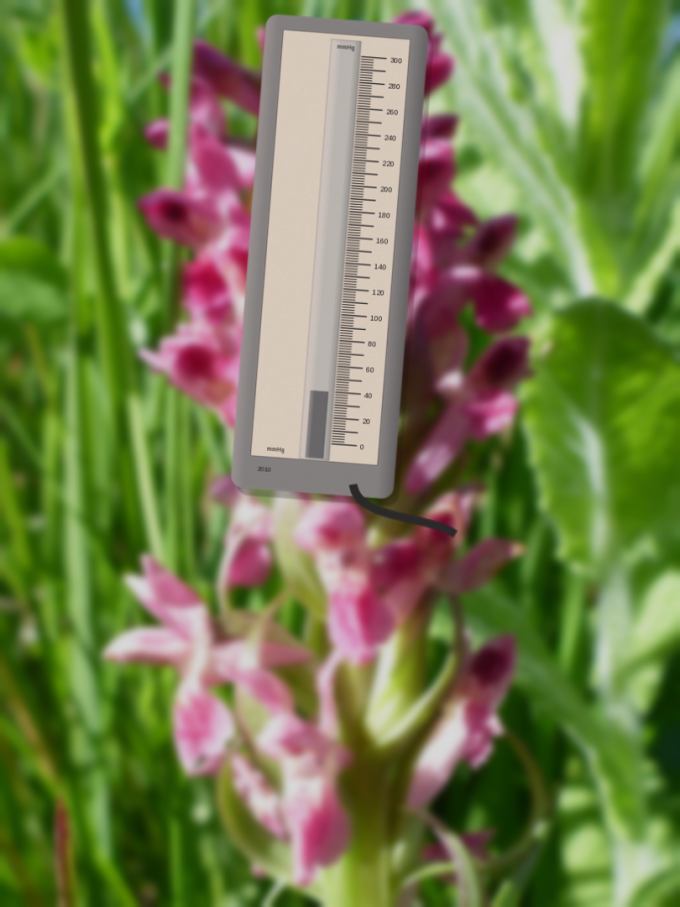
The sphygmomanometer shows 40 mmHg
